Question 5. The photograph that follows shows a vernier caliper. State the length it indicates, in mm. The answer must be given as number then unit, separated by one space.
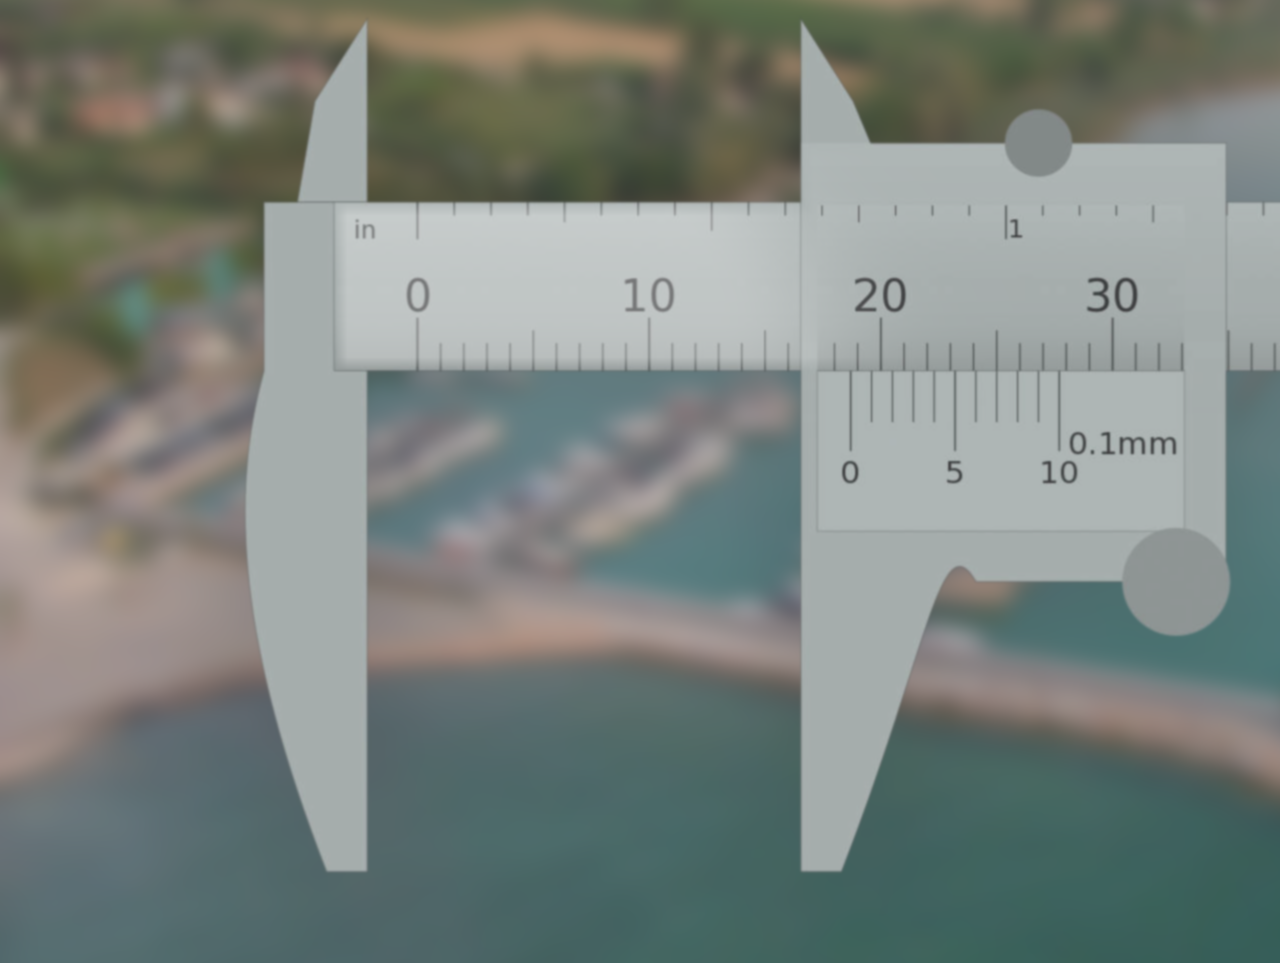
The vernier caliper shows 18.7 mm
